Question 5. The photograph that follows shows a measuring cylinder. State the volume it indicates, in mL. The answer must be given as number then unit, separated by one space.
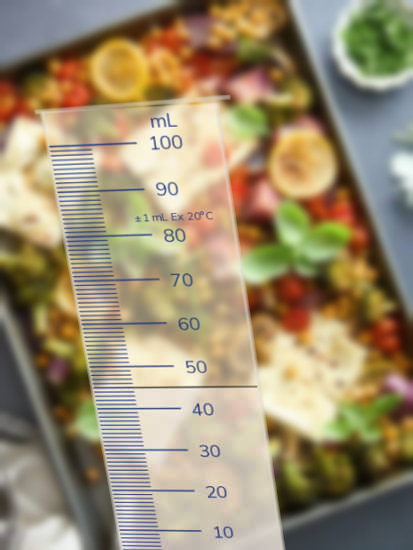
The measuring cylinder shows 45 mL
